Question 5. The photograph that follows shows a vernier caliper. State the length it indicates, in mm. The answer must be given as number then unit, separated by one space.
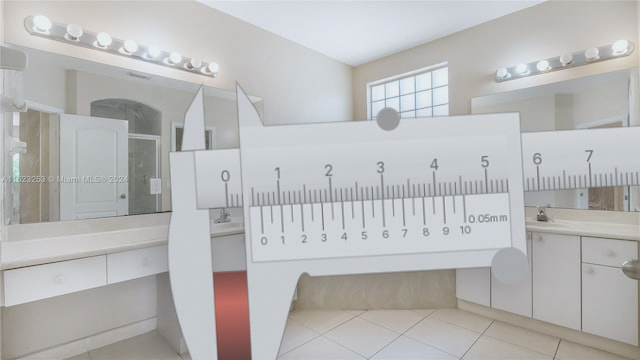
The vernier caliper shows 6.5 mm
